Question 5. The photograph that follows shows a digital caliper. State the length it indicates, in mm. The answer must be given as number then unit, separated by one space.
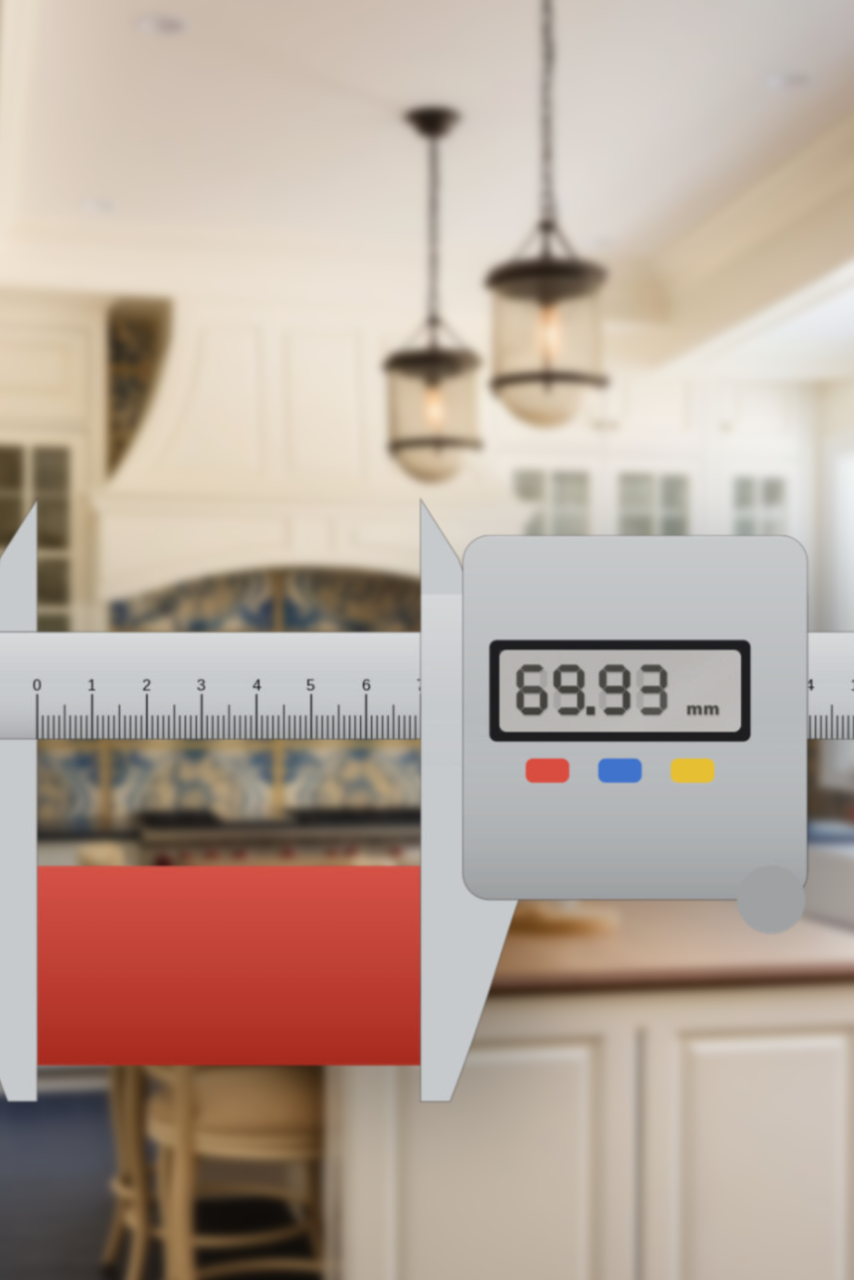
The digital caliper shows 69.93 mm
